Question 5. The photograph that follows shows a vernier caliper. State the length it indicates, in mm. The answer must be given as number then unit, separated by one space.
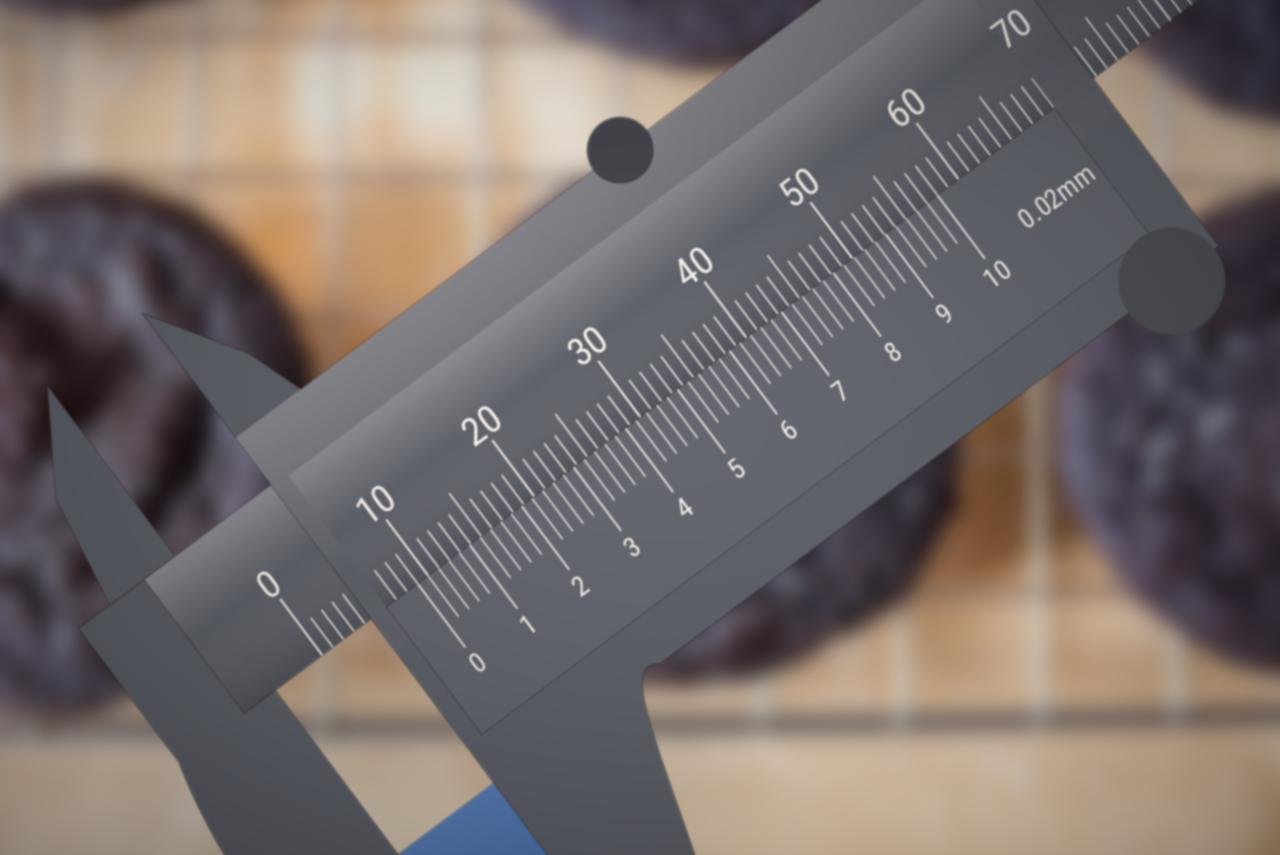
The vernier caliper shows 9.0 mm
